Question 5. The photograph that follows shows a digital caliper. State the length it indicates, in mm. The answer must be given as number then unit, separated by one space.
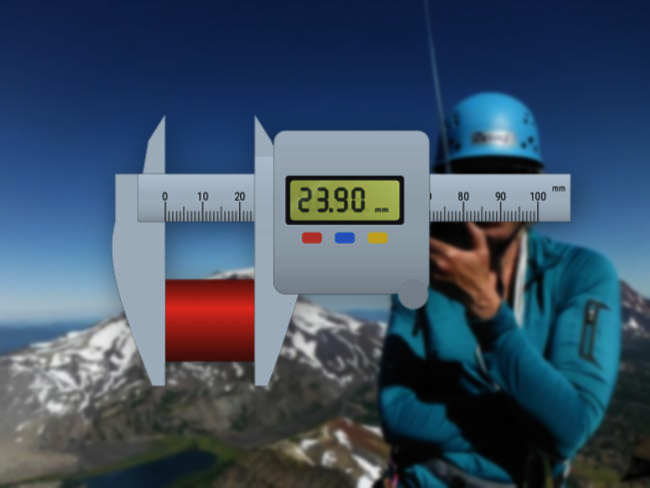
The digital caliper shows 23.90 mm
